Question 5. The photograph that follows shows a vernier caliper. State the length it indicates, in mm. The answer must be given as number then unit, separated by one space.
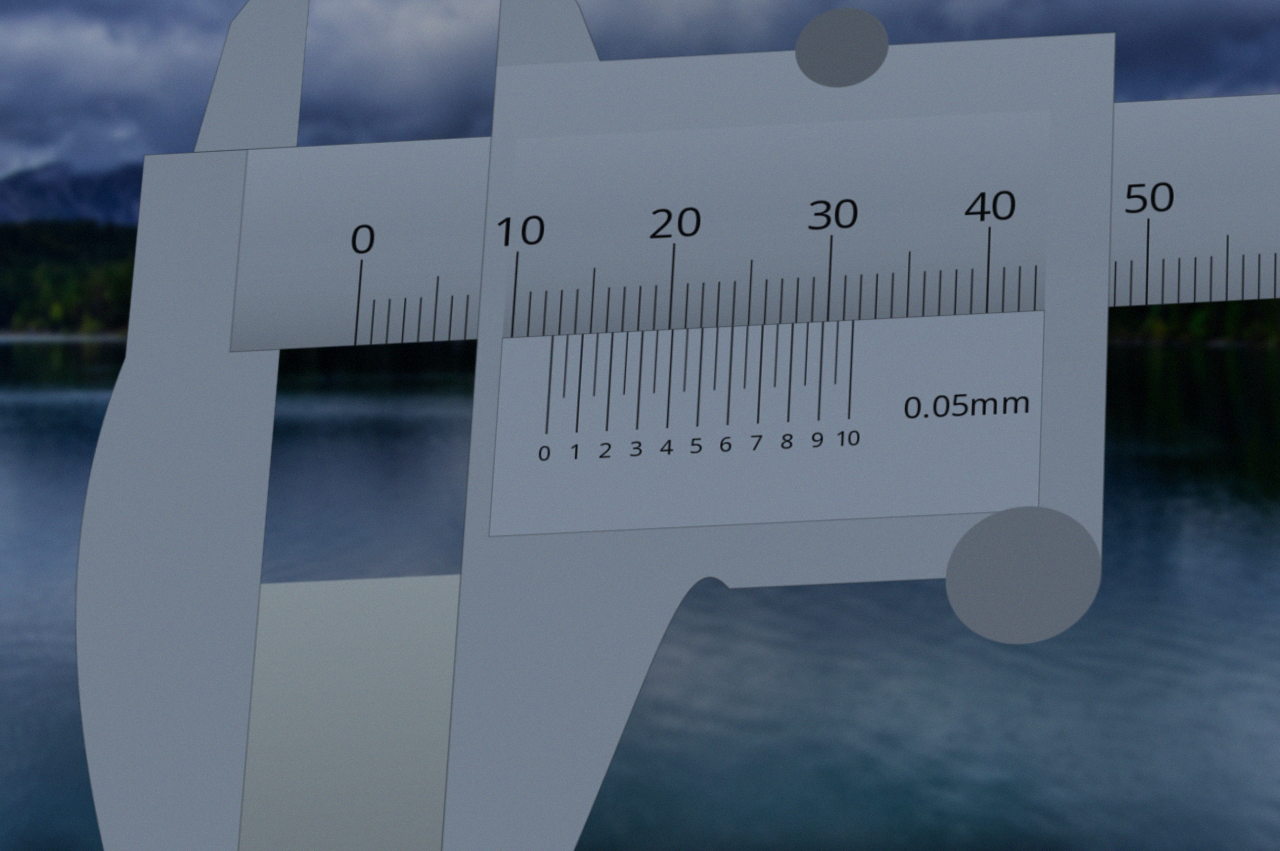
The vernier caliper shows 12.6 mm
